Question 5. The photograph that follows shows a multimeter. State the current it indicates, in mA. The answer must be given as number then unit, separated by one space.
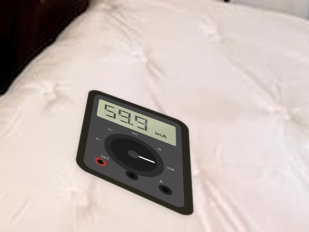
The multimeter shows 59.9 mA
